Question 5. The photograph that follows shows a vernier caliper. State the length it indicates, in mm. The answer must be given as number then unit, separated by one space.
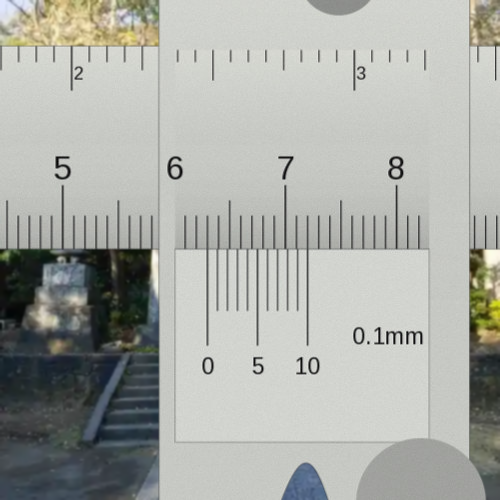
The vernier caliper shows 63.0 mm
